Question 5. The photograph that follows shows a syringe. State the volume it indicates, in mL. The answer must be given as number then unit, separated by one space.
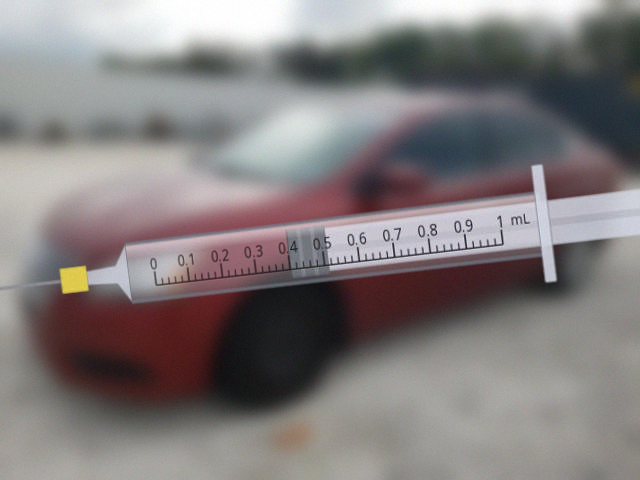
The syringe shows 0.4 mL
